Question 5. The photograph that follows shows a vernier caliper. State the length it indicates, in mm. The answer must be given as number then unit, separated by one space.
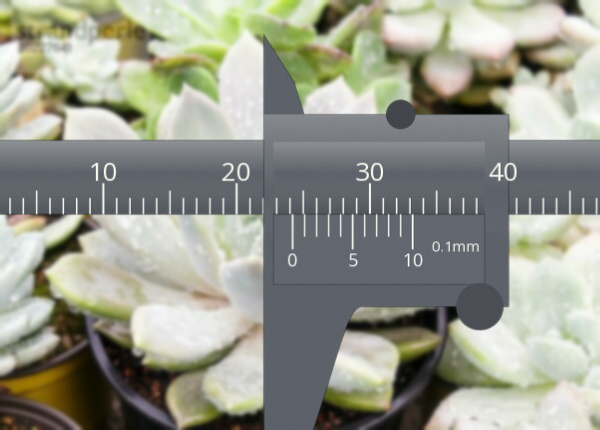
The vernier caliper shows 24.2 mm
